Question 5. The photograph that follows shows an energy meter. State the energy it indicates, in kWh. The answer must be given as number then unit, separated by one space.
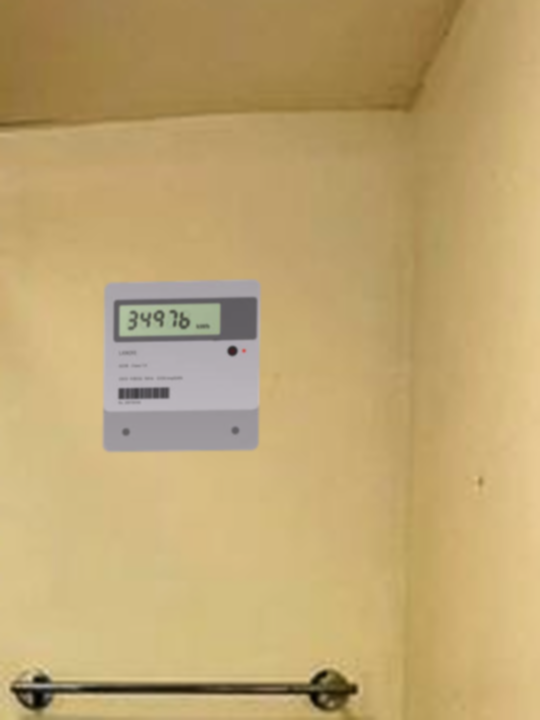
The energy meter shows 34976 kWh
